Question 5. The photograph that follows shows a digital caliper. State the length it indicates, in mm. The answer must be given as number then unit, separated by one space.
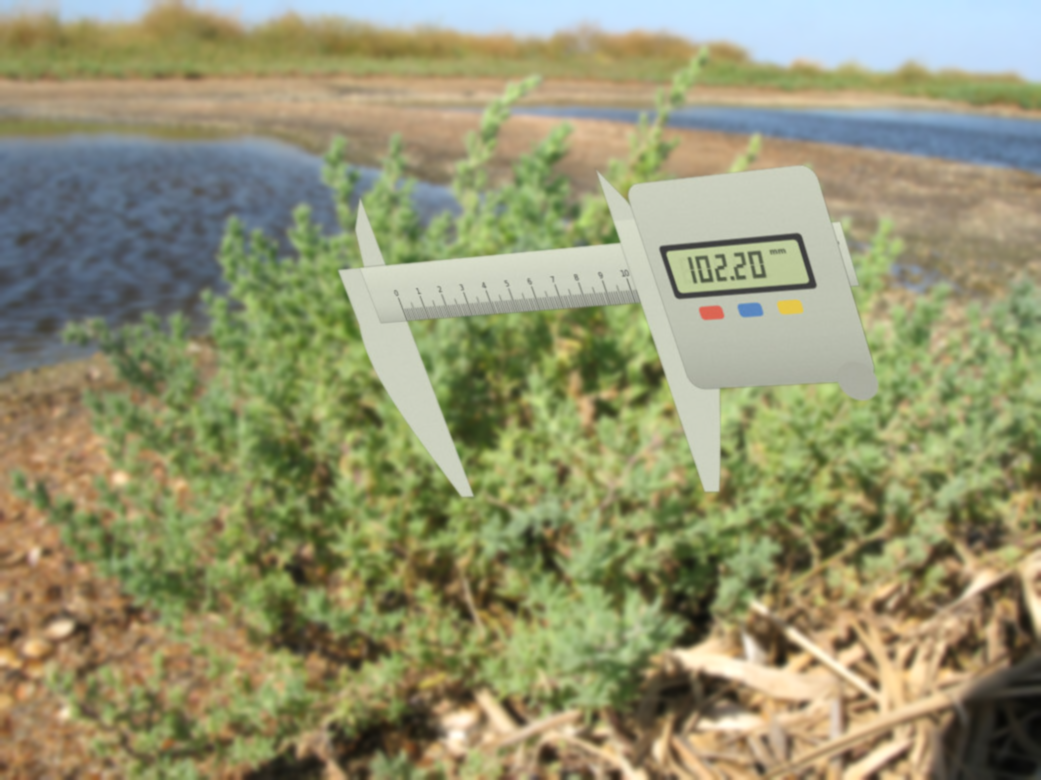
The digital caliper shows 102.20 mm
